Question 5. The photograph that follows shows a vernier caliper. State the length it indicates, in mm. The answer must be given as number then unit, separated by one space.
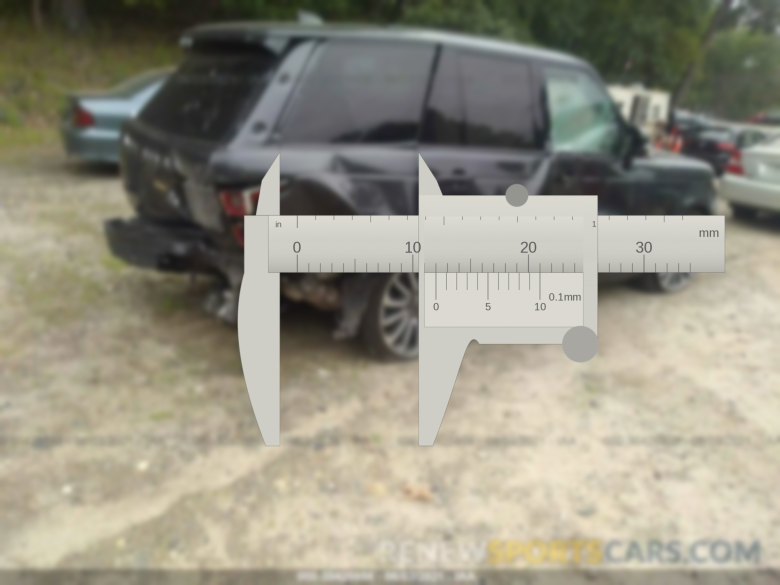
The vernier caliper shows 12.0 mm
